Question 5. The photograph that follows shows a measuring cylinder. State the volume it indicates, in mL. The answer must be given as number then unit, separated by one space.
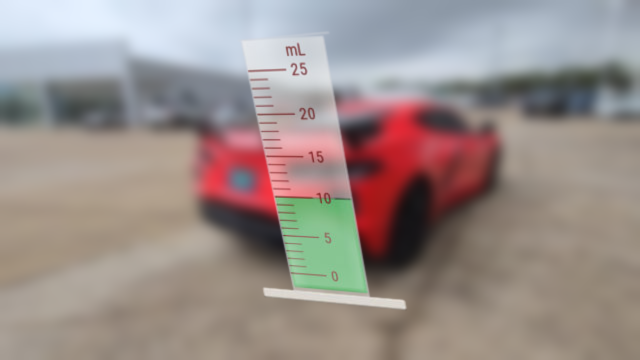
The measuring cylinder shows 10 mL
